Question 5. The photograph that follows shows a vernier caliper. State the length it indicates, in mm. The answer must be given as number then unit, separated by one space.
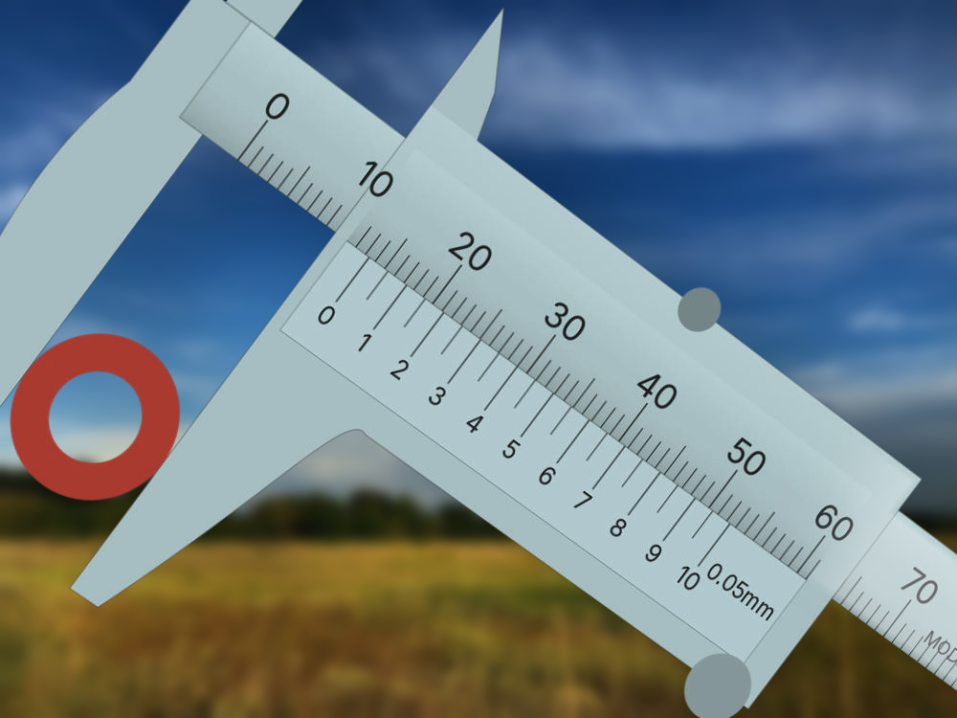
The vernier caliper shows 13.4 mm
